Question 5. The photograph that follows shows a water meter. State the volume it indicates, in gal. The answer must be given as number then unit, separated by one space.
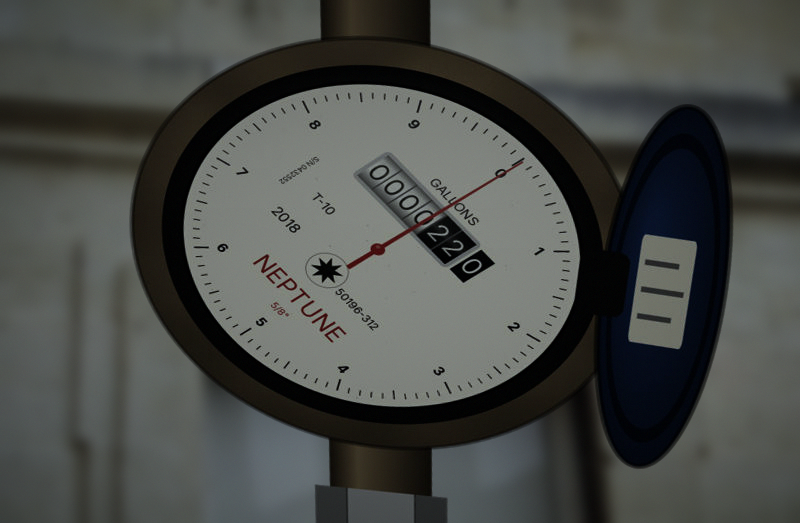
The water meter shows 220.0 gal
